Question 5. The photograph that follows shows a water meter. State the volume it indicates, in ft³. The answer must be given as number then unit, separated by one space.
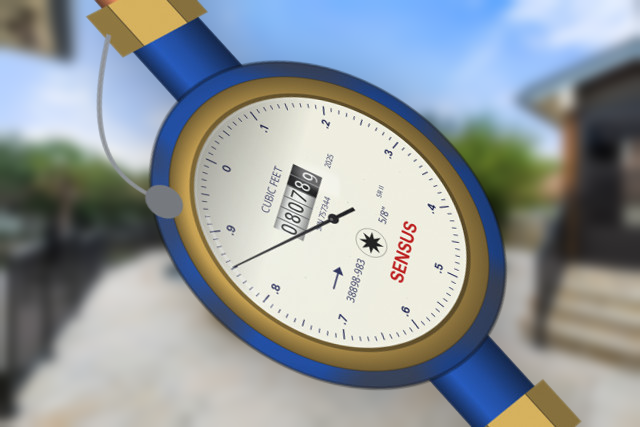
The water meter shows 80788.85 ft³
